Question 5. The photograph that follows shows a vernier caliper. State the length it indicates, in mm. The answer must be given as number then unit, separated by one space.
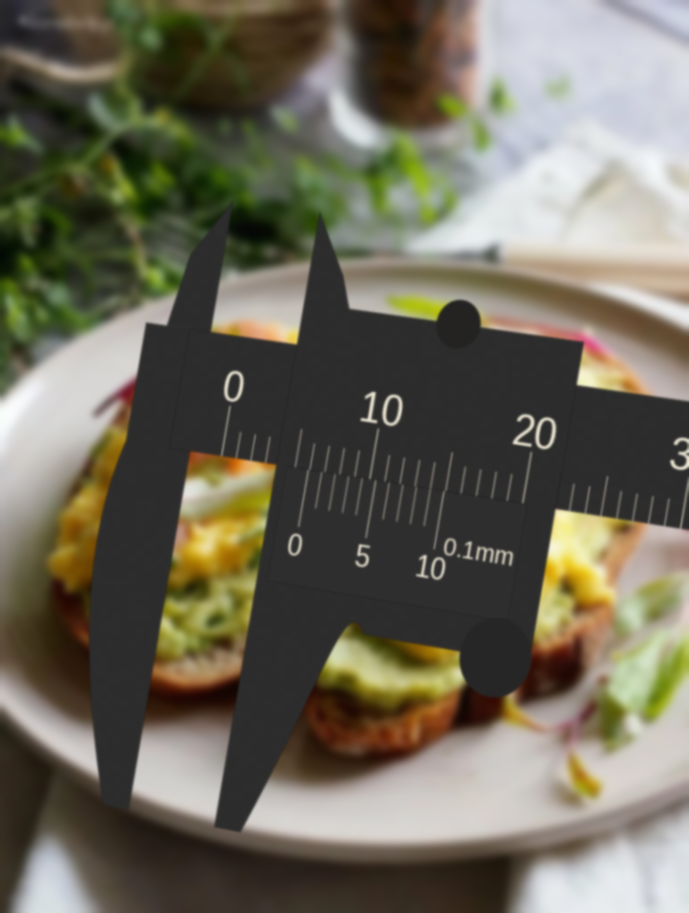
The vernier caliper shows 5.9 mm
